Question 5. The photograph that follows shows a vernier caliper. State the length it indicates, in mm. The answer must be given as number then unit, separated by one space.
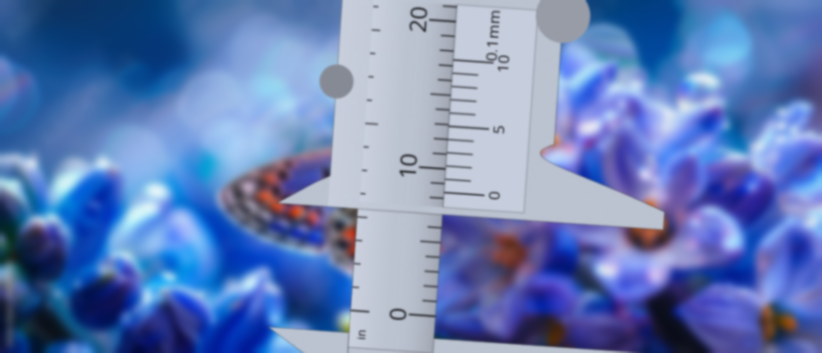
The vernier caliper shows 8.4 mm
